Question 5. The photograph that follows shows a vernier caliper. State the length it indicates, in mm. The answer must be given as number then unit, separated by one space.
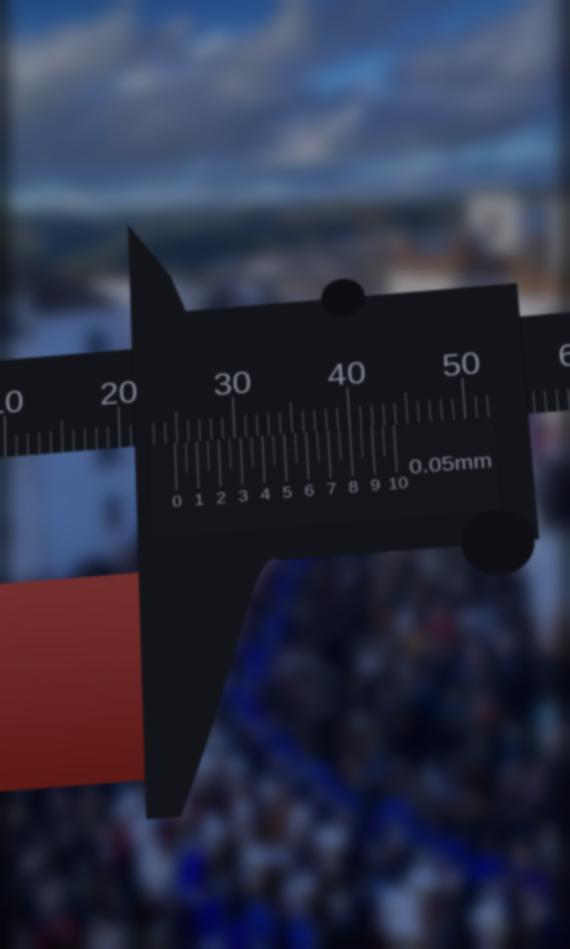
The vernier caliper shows 24.8 mm
